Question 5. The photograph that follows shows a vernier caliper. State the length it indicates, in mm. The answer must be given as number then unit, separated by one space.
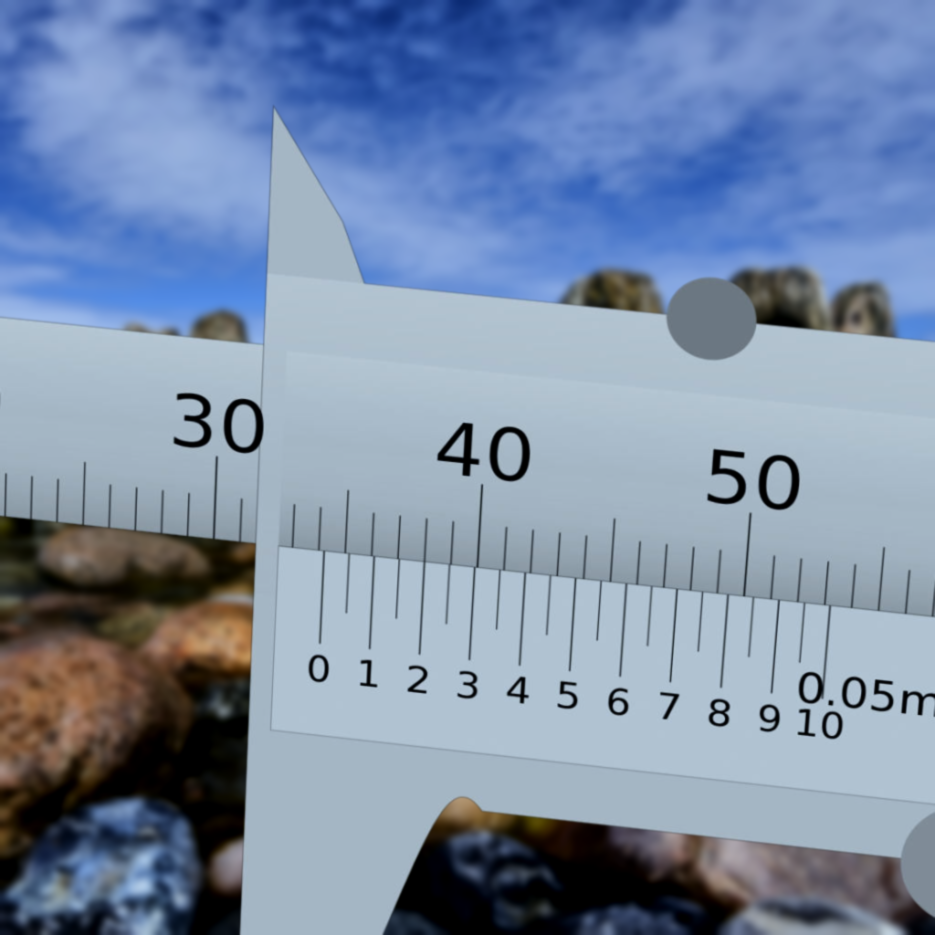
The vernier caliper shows 34.20 mm
